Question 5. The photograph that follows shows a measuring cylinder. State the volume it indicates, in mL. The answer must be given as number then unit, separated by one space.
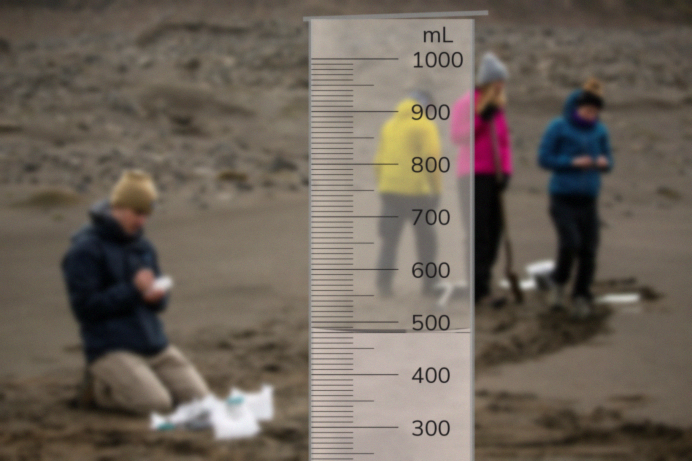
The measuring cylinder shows 480 mL
